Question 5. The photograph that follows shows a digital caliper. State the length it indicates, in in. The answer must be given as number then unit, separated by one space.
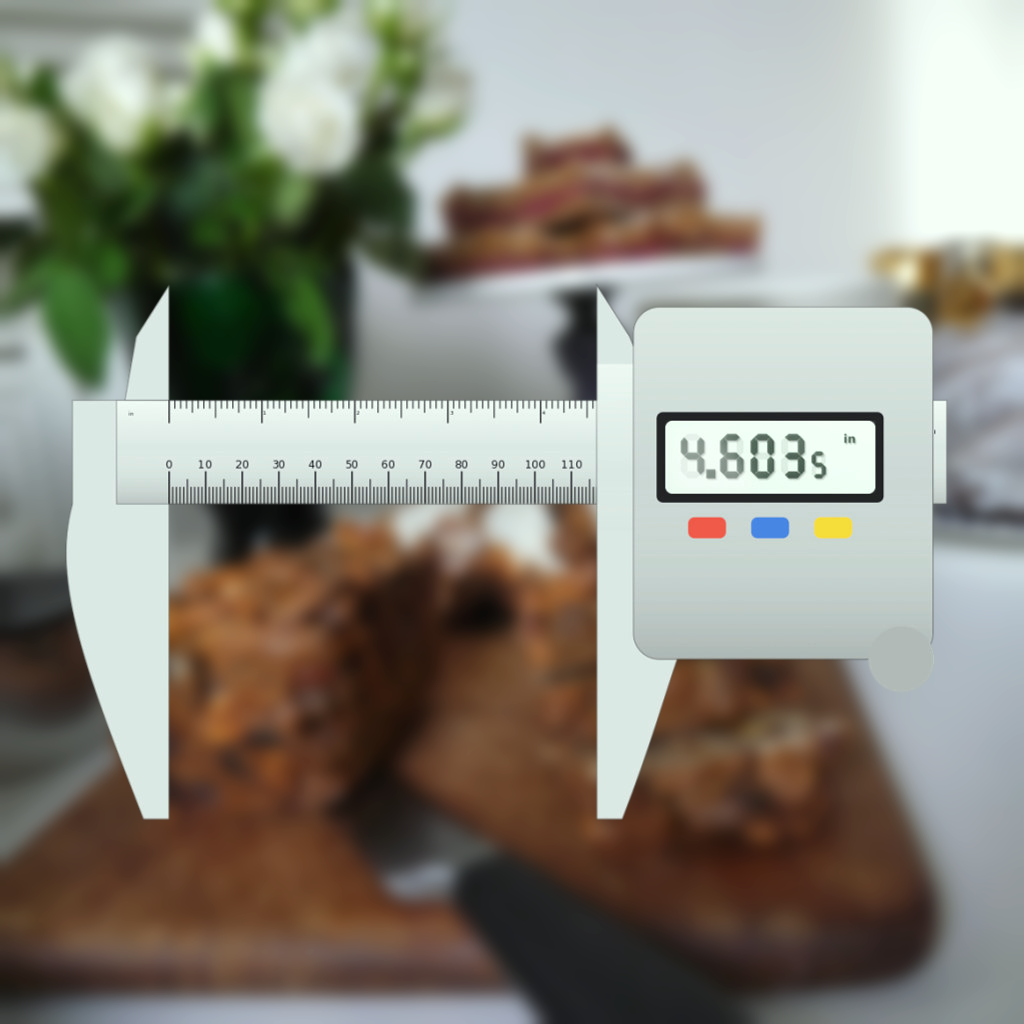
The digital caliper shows 4.6035 in
